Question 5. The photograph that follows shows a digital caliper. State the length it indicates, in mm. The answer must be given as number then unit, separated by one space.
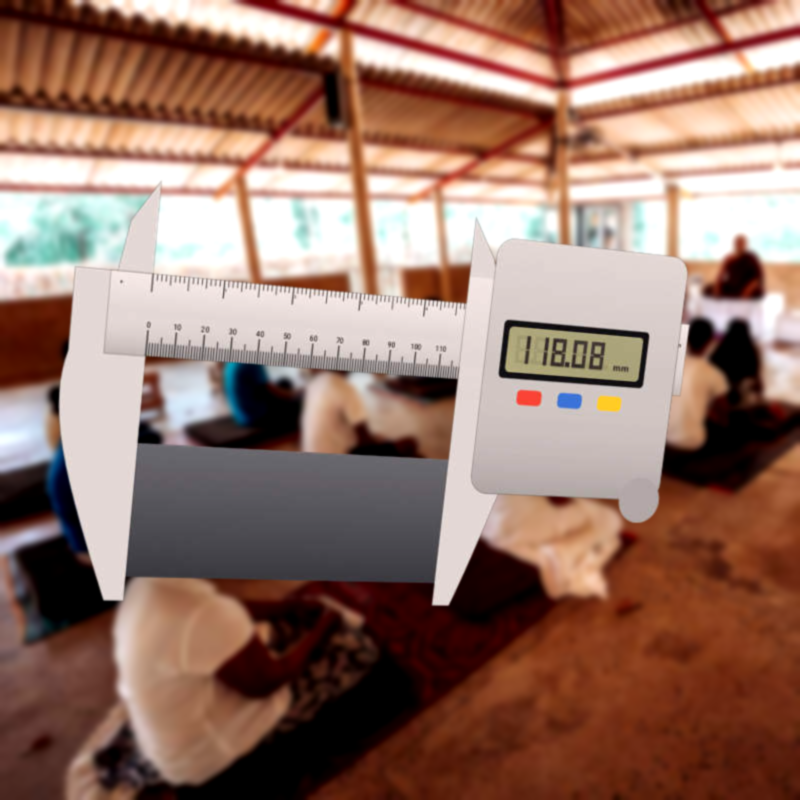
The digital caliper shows 118.08 mm
